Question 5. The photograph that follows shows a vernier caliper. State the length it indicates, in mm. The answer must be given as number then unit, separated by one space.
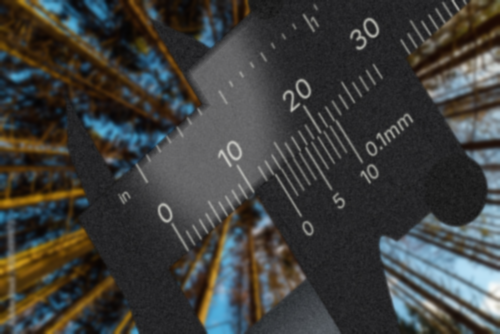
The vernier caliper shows 13.2 mm
